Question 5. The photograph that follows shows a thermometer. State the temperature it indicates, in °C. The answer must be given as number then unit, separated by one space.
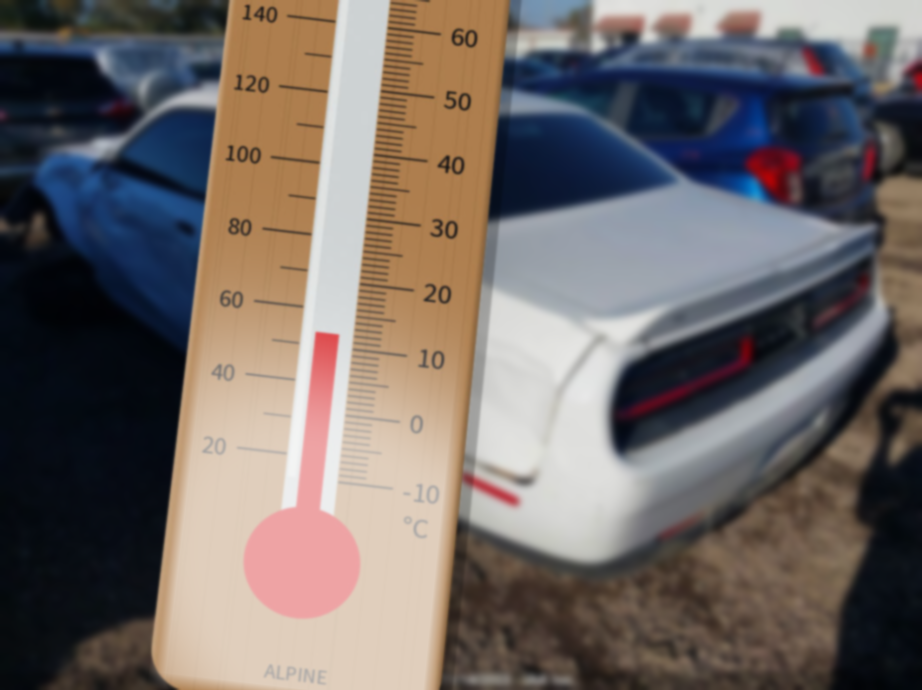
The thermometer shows 12 °C
